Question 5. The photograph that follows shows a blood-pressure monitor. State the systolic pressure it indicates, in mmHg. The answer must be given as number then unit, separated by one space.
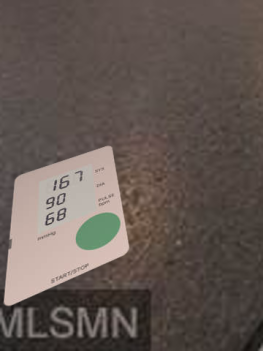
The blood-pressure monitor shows 167 mmHg
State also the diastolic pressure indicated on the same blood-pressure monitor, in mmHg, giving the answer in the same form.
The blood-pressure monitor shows 90 mmHg
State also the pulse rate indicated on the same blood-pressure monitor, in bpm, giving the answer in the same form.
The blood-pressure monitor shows 68 bpm
